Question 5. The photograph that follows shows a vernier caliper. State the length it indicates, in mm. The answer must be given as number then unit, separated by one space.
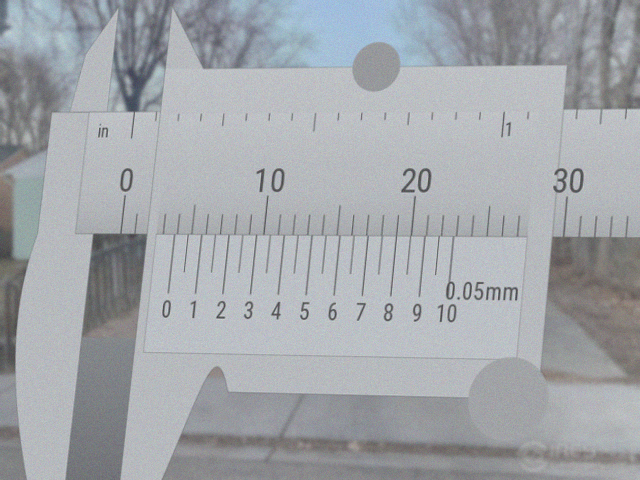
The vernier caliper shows 3.8 mm
